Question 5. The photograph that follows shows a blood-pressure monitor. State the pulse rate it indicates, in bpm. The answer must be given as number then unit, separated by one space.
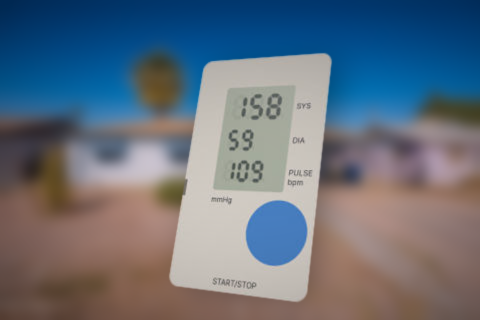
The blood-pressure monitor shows 109 bpm
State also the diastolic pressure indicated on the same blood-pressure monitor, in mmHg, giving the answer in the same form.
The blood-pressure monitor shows 59 mmHg
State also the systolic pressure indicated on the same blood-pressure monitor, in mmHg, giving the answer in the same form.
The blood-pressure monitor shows 158 mmHg
